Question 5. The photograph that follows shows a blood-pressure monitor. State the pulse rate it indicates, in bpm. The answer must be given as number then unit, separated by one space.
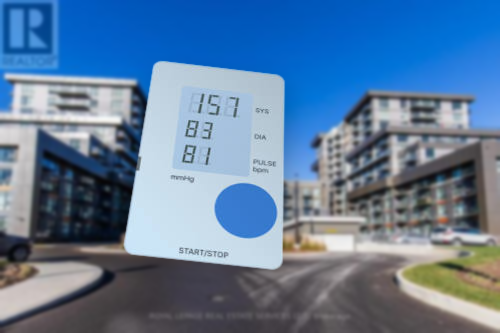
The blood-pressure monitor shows 81 bpm
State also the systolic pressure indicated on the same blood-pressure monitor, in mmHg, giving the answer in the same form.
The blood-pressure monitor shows 157 mmHg
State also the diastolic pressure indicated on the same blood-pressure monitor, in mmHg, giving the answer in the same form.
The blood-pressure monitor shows 83 mmHg
